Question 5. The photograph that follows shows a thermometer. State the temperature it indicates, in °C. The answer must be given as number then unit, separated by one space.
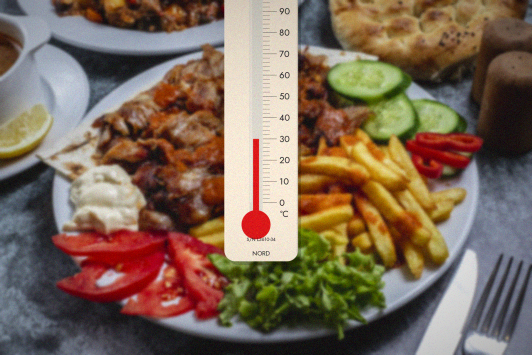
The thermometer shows 30 °C
